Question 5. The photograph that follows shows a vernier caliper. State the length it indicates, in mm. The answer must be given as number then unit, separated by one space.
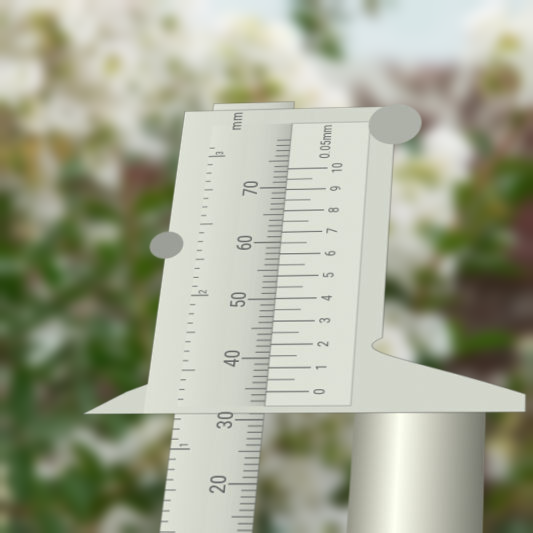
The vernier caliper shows 34.5 mm
